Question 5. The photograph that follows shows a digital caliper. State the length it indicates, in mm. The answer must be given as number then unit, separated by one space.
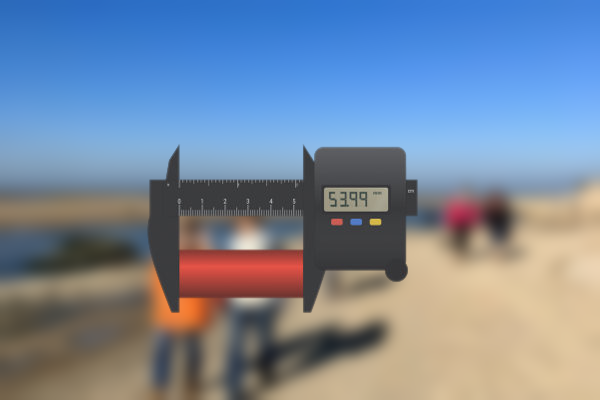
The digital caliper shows 53.99 mm
